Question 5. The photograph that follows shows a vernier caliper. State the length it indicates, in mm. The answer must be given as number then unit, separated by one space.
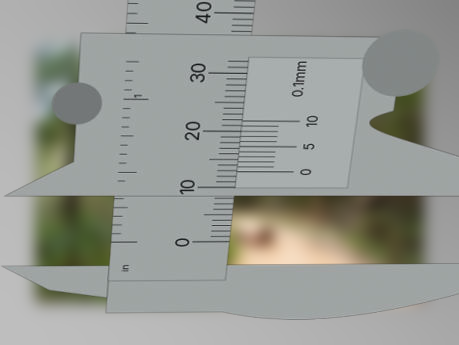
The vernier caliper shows 12.8 mm
